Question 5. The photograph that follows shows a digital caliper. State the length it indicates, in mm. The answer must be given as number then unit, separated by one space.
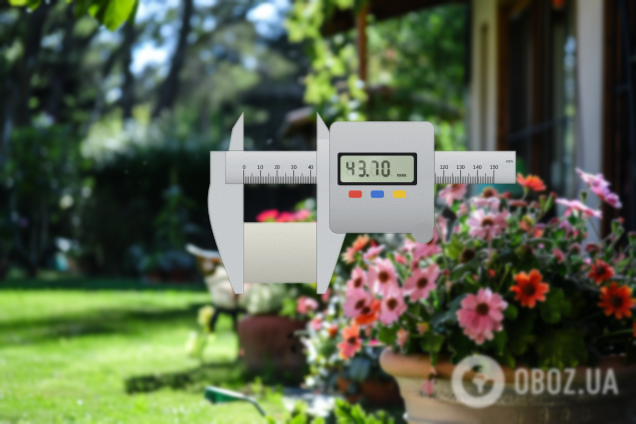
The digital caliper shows 43.70 mm
